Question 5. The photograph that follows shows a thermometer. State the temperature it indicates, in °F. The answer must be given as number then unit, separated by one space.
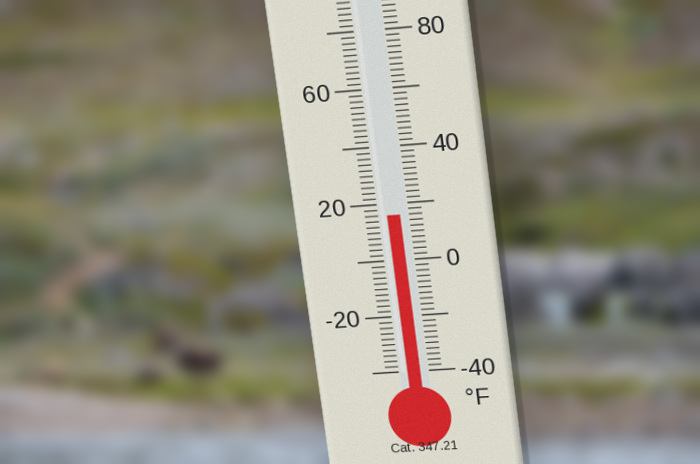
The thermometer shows 16 °F
